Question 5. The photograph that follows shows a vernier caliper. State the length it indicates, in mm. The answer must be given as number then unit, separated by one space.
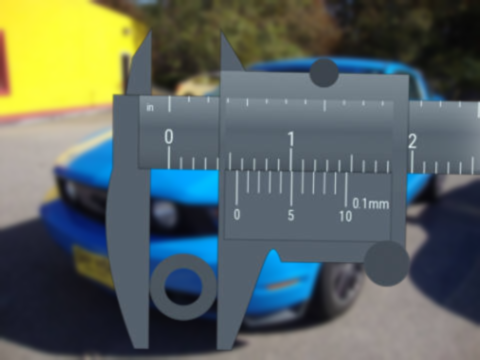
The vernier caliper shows 5.6 mm
